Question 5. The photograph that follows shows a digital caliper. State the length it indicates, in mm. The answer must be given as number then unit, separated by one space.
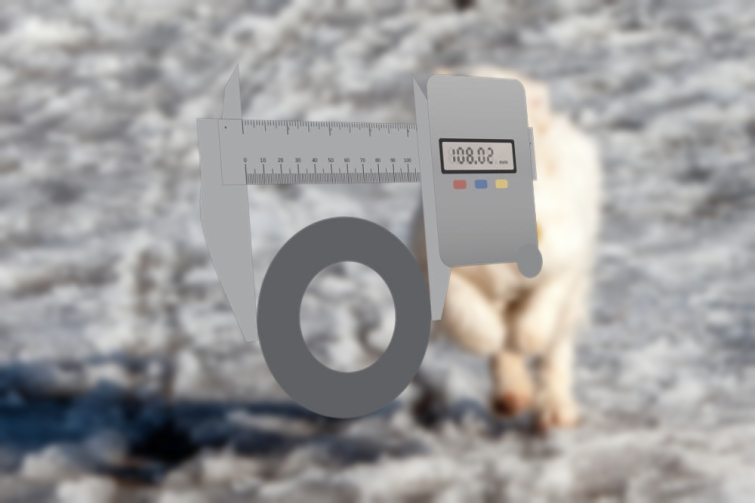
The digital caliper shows 108.02 mm
